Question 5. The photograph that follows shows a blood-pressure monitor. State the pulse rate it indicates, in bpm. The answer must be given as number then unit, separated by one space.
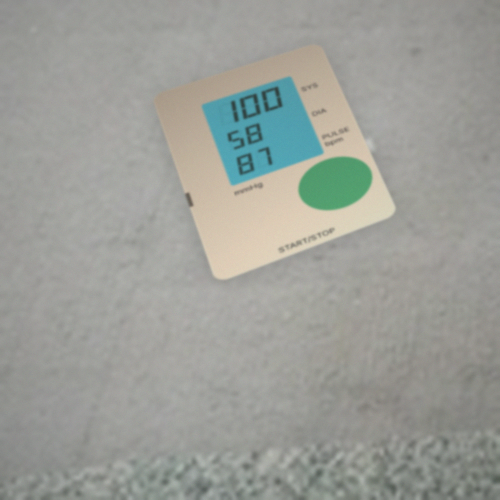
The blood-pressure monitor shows 87 bpm
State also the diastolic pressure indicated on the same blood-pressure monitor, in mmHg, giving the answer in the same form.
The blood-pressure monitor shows 58 mmHg
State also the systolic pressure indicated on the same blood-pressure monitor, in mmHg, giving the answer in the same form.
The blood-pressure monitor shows 100 mmHg
